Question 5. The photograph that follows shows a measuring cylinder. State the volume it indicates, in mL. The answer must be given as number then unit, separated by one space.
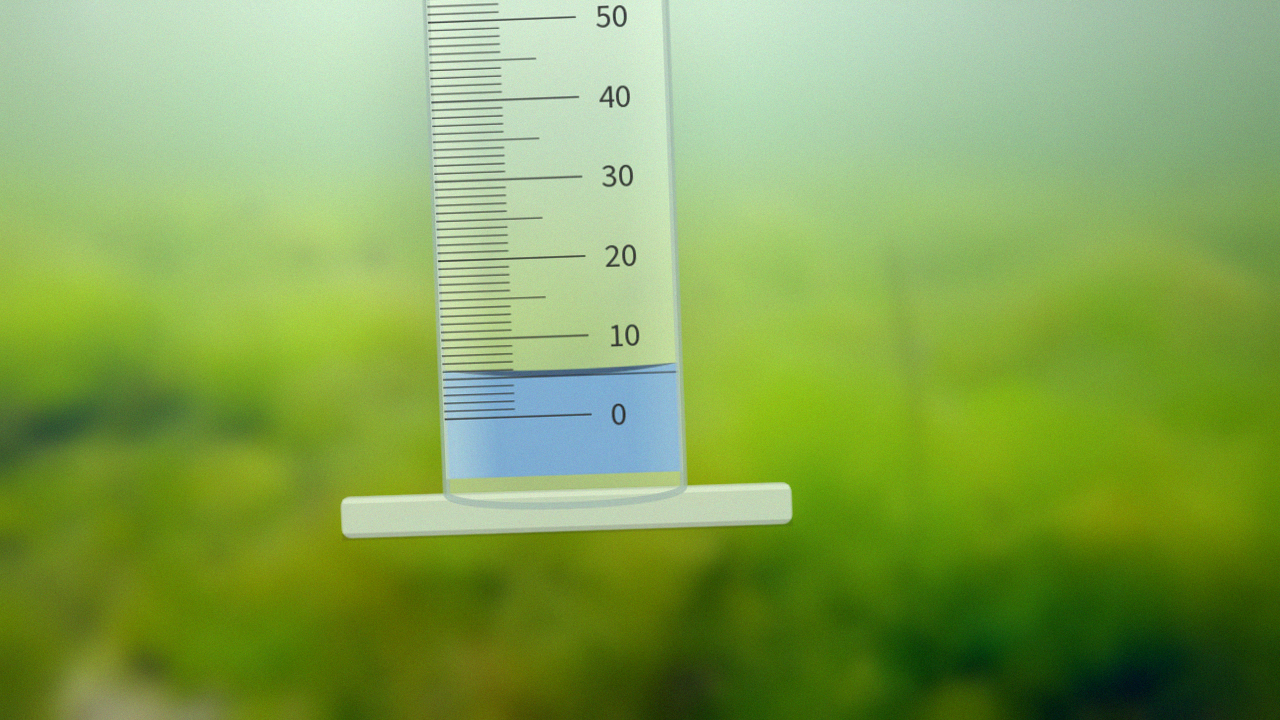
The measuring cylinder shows 5 mL
